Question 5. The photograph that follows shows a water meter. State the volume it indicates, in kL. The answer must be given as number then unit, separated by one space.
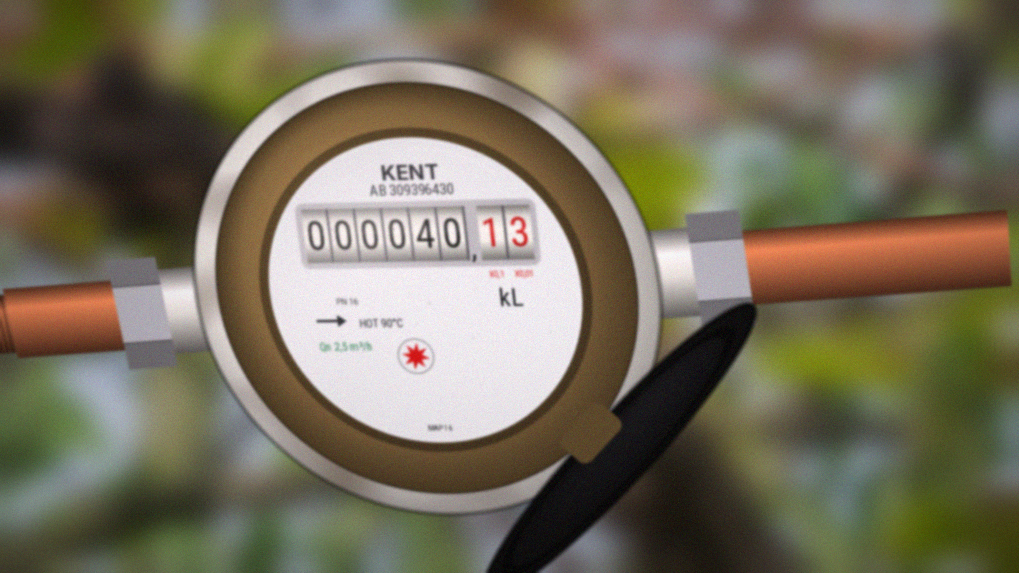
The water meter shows 40.13 kL
